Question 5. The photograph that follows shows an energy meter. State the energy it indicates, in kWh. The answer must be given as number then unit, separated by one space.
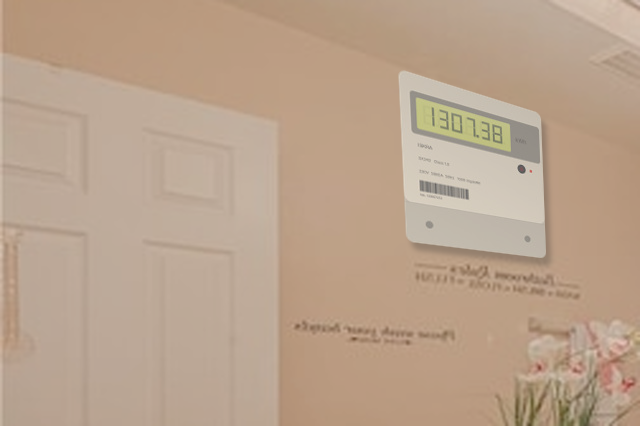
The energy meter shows 1307.38 kWh
